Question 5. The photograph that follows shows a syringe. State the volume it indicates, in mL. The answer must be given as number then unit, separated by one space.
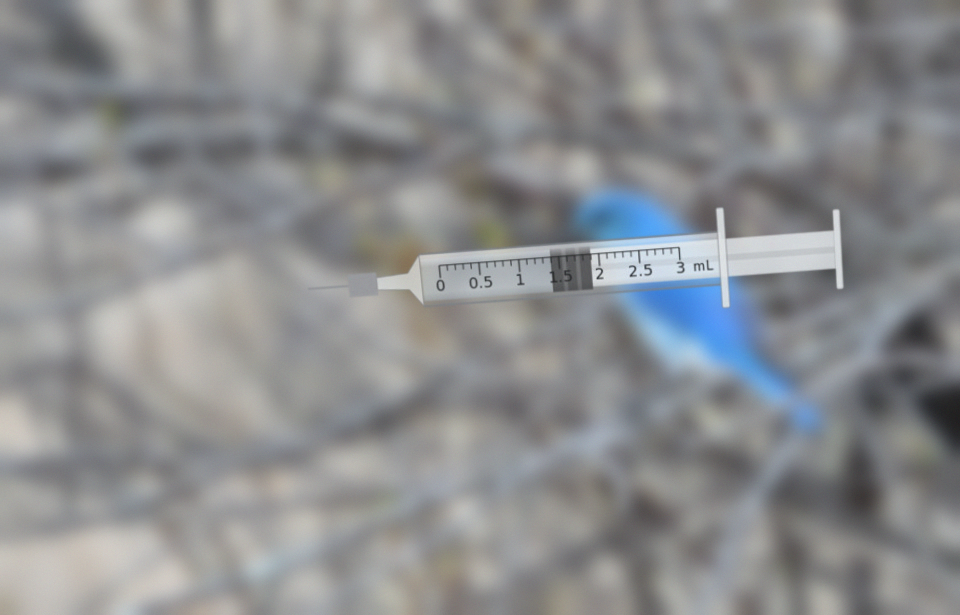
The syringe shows 1.4 mL
